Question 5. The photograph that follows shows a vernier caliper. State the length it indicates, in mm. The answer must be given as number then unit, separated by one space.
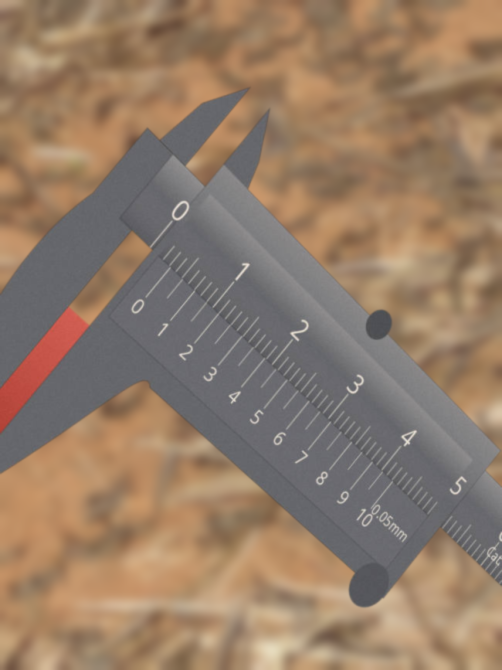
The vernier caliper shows 3.2 mm
